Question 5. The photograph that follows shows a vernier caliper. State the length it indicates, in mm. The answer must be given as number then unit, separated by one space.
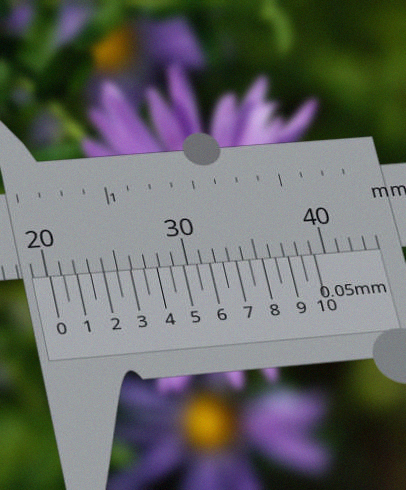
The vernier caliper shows 20.2 mm
